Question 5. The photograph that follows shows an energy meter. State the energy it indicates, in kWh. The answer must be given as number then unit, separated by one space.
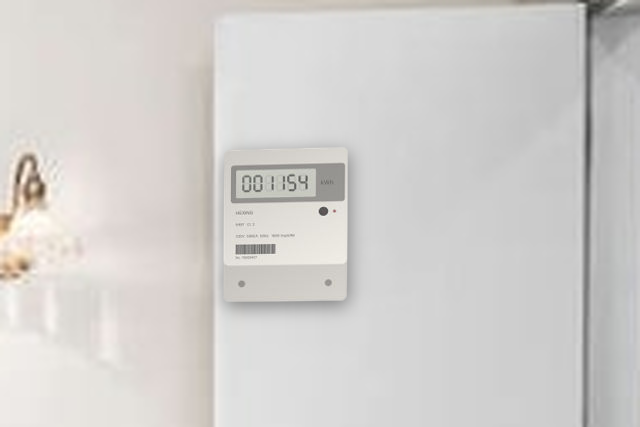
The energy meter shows 1154 kWh
